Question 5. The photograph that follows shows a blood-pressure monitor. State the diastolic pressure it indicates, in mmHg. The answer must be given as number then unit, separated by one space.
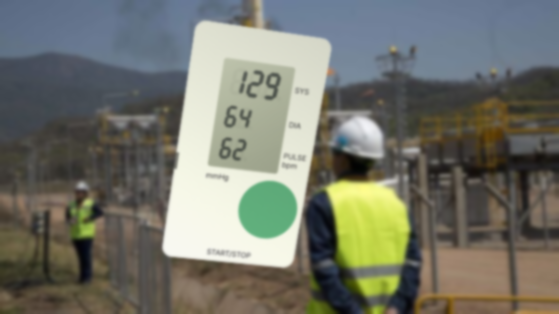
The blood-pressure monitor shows 64 mmHg
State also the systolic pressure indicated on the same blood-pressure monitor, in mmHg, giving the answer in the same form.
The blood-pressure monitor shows 129 mmHg
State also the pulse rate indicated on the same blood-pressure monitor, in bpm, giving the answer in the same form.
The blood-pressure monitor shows 62 bpm
